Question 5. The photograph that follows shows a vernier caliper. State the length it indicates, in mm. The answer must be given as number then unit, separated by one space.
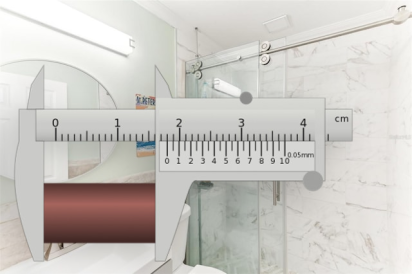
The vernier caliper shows 18.0 mm
